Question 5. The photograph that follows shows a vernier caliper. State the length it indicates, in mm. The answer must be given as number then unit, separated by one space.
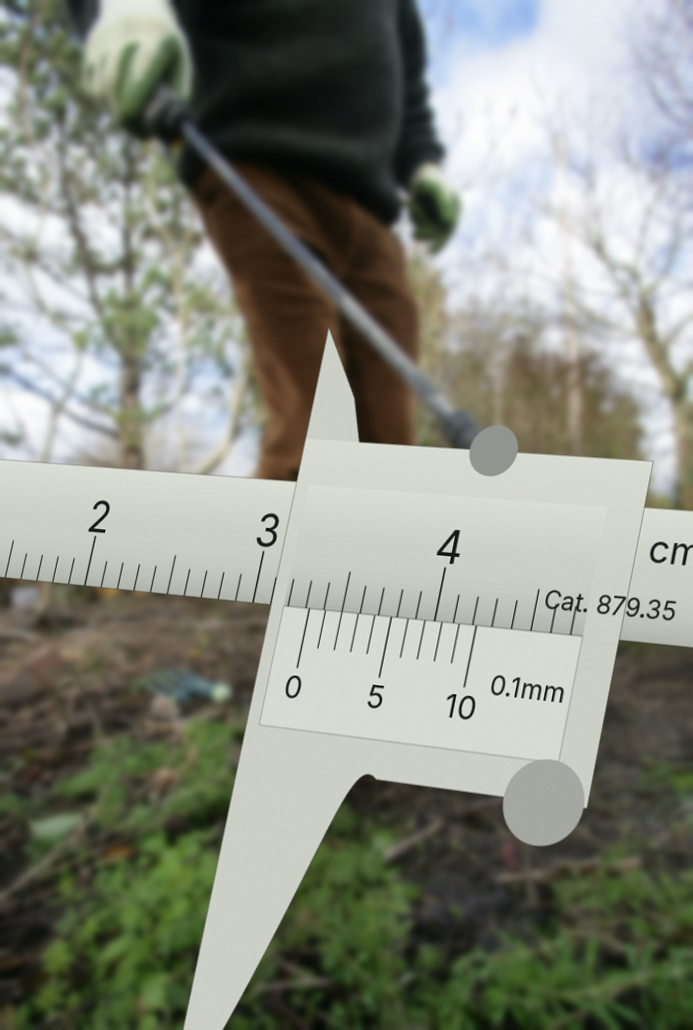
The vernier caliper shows 33.2 mm
